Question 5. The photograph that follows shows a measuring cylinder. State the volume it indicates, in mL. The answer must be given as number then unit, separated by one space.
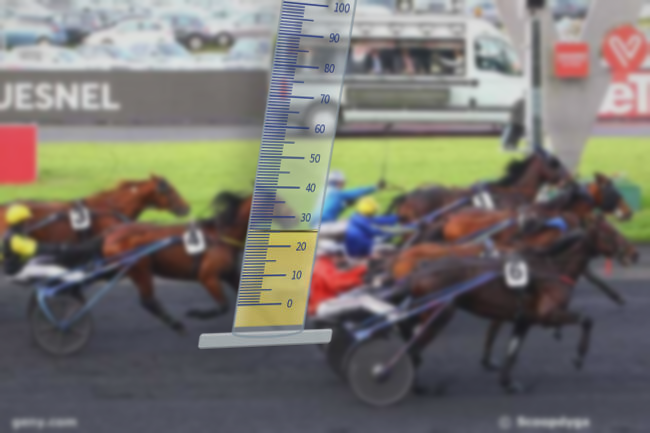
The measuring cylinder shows 25 mL
